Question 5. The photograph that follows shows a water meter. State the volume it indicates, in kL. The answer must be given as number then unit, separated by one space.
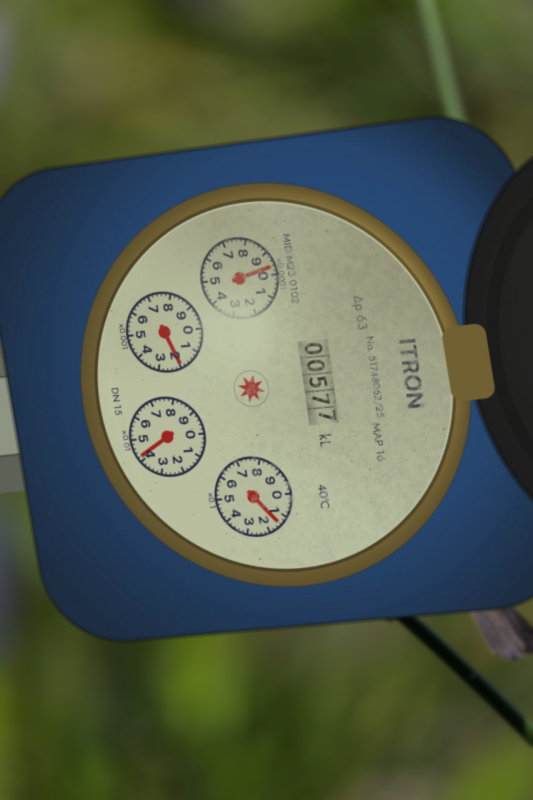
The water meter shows 577.1419 kL
